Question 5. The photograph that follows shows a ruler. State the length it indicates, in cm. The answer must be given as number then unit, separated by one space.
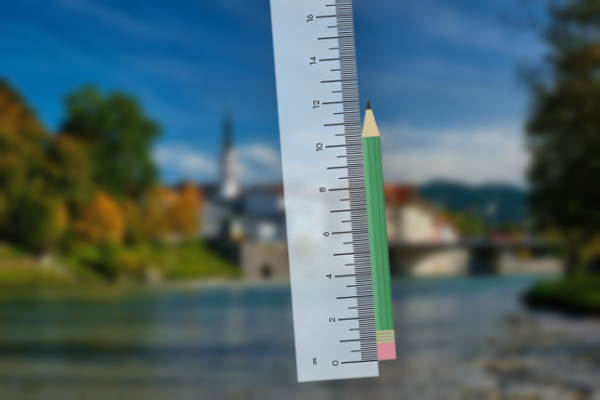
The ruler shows 12 cm
